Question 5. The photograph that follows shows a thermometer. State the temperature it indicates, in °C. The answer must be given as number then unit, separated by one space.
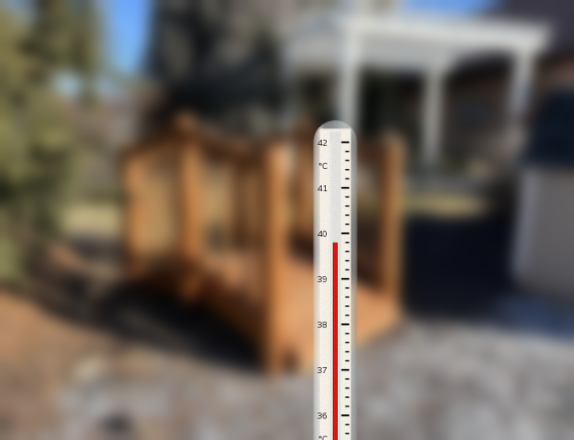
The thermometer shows 39.8 °C
